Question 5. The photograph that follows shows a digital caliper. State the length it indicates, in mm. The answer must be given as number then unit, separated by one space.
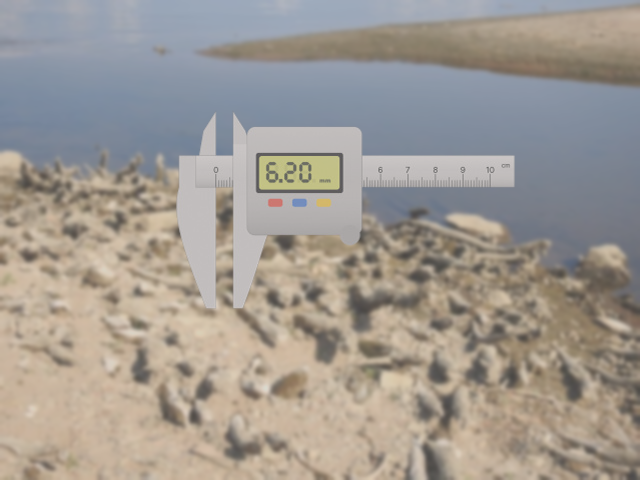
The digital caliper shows 6.20 mm
